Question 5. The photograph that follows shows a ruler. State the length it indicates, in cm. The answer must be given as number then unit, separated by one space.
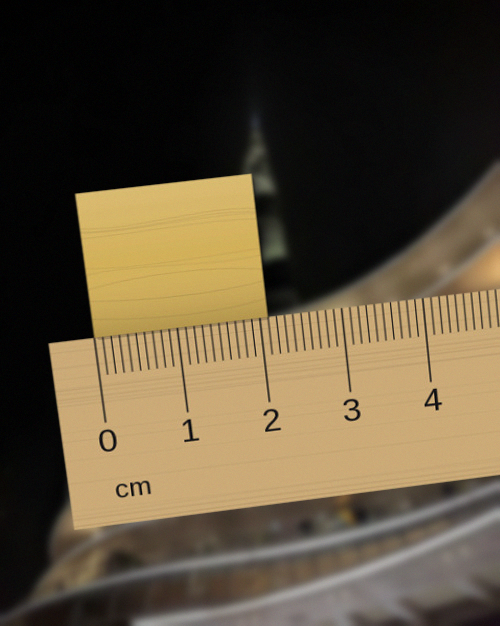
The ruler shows 2.1 cm
